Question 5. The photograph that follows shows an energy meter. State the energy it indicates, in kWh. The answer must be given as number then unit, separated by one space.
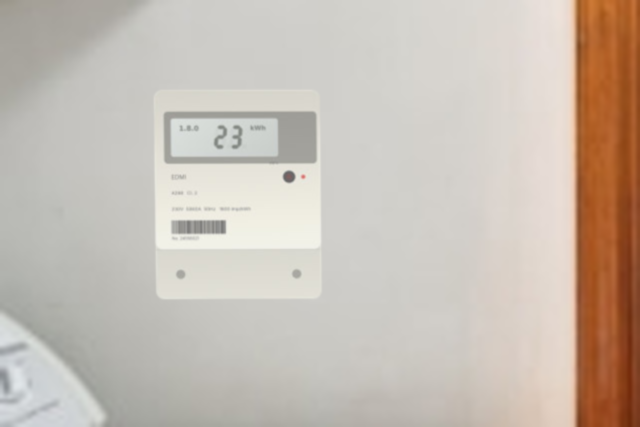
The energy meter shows 23 kWh
